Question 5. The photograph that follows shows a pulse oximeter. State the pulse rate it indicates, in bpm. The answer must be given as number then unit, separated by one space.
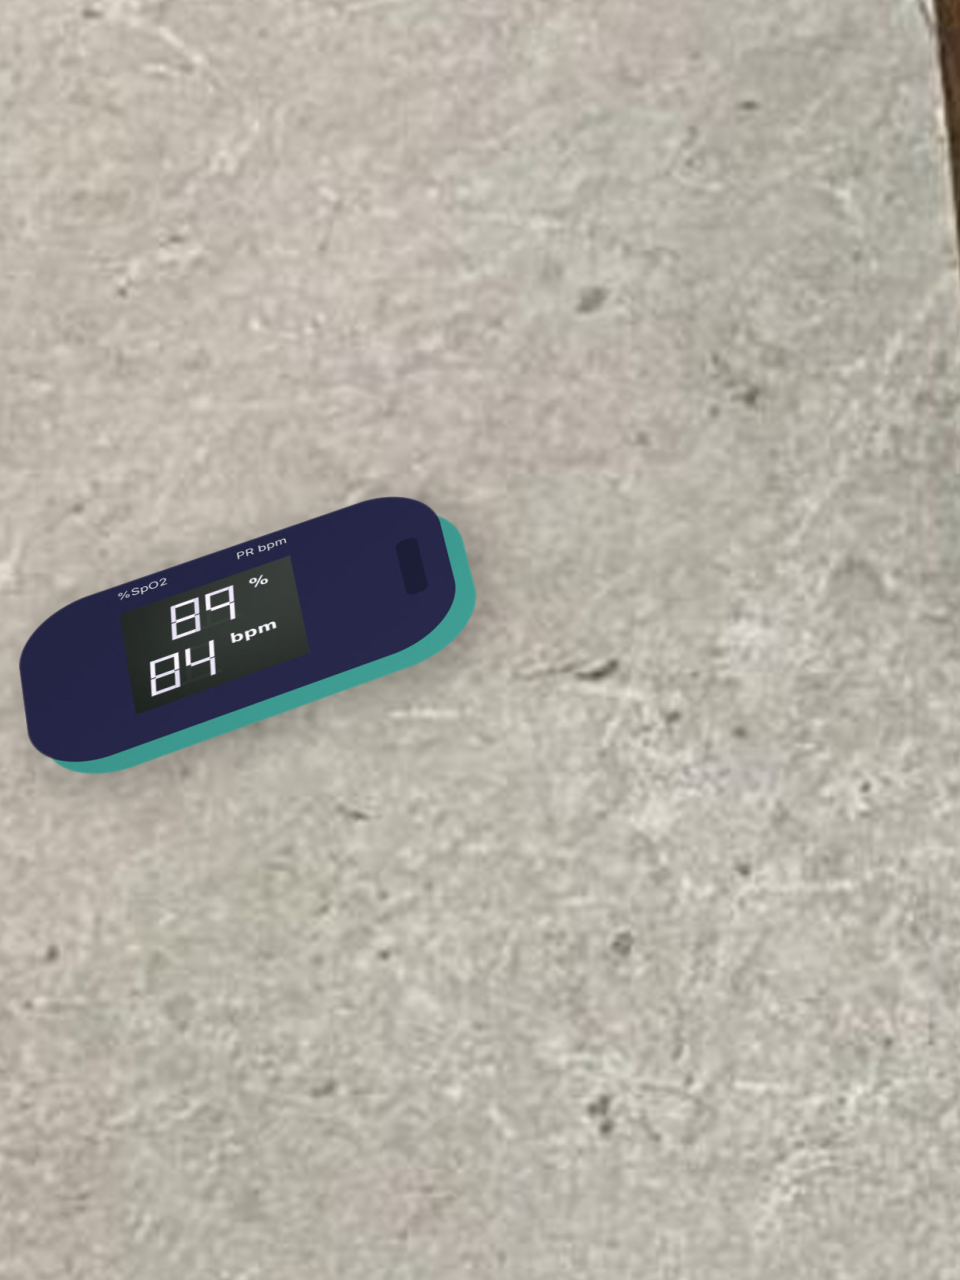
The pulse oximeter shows 84 bpm
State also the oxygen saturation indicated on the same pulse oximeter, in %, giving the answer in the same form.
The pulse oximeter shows 89 %
